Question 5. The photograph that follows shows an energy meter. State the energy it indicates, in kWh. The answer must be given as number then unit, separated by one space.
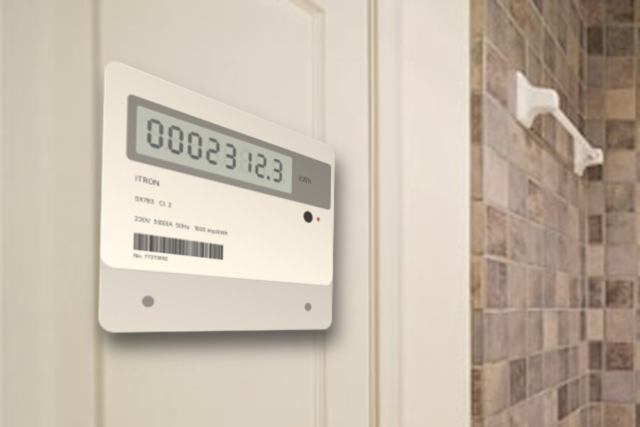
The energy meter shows 2312.3 kWh
